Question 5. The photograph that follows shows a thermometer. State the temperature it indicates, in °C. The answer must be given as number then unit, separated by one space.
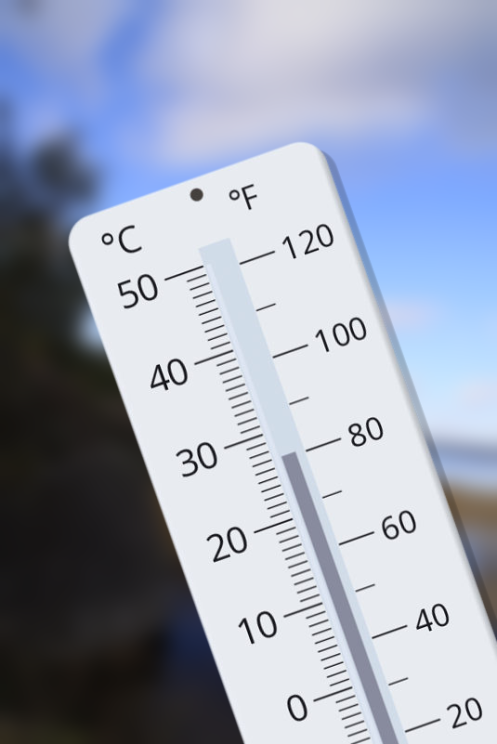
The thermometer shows 27 °C
